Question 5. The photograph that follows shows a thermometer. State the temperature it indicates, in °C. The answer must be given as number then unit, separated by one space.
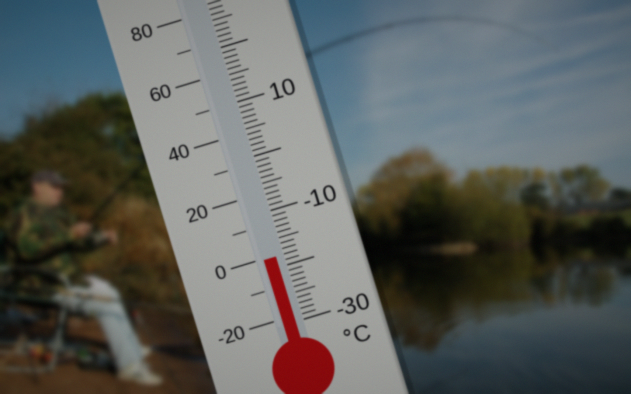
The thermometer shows -18 °C
